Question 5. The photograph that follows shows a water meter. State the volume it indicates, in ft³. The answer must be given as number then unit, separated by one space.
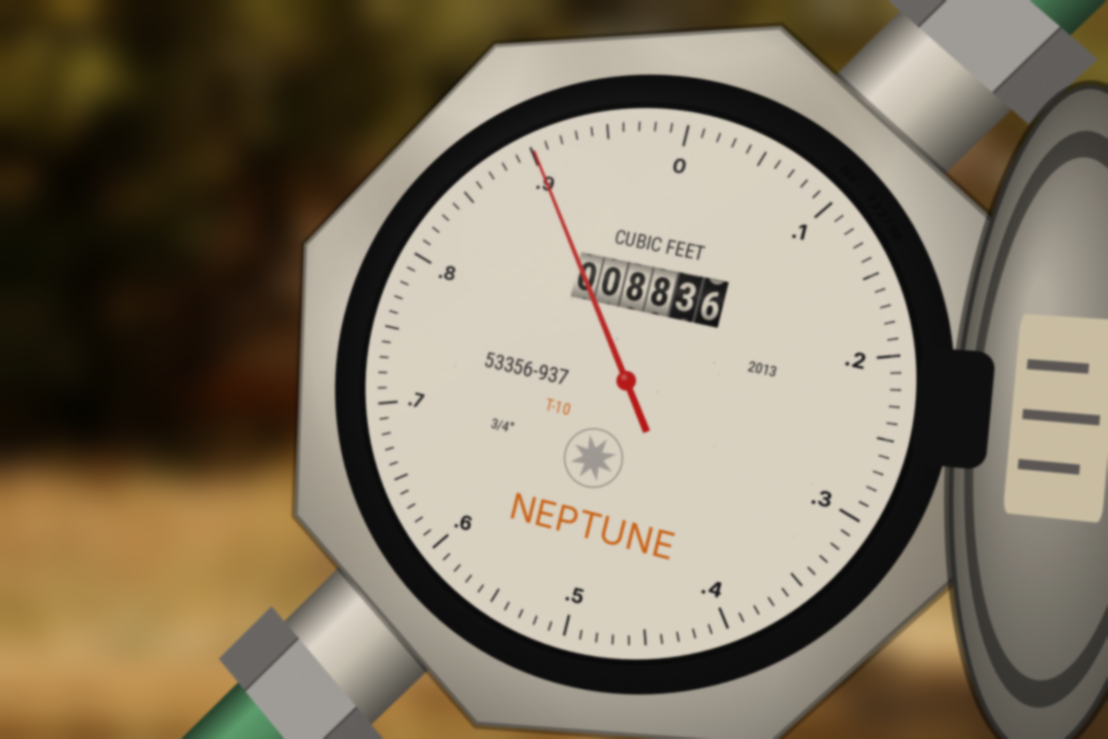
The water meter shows 8835.90 ft³
